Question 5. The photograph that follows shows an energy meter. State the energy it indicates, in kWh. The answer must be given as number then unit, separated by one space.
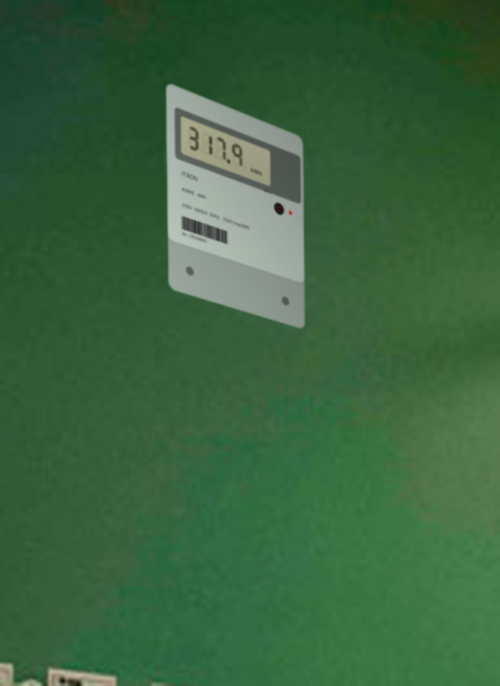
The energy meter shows 317.9 kWh
